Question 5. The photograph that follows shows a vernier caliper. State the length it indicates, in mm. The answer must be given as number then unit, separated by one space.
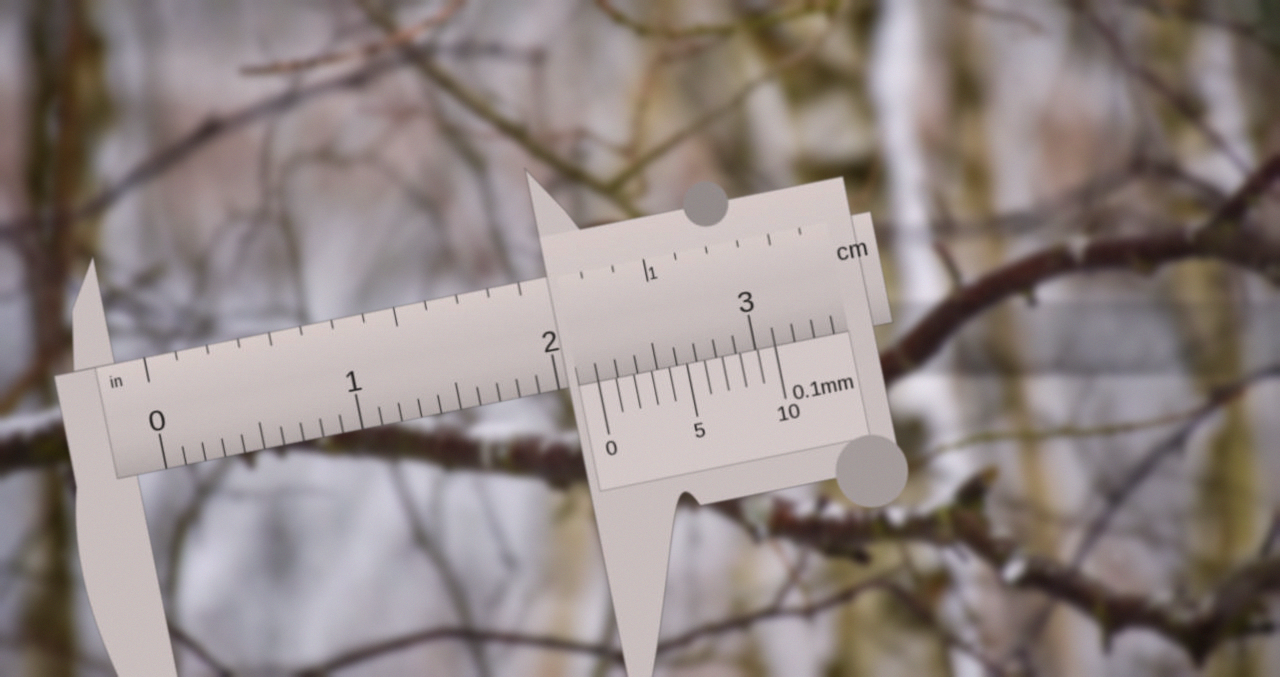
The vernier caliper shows 22.0 mm
